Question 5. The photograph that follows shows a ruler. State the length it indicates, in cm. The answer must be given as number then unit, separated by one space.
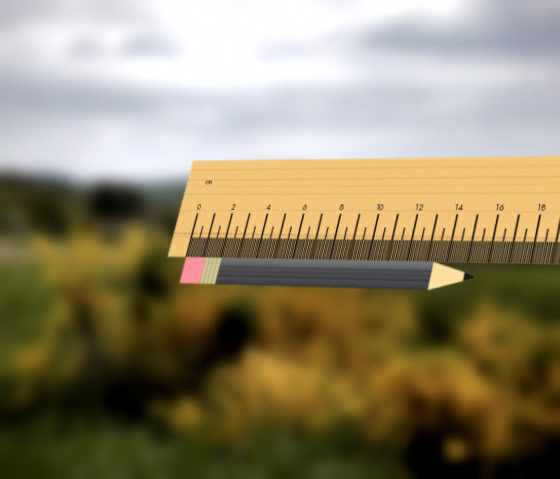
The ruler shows 15.5 cm
